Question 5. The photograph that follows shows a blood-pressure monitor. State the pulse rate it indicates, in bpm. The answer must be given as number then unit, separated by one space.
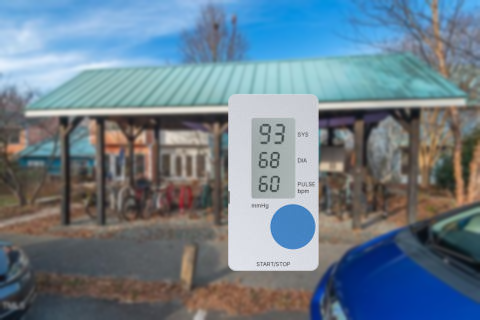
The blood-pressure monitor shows 60 bpm
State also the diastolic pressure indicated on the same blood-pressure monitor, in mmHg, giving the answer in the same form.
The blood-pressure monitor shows 68 mmHg
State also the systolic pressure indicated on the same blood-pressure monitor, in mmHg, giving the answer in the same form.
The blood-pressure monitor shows 93 mmHg
